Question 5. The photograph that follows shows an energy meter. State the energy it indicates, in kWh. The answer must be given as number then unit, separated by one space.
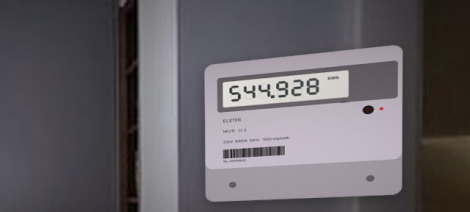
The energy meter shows 544.928 kWh
